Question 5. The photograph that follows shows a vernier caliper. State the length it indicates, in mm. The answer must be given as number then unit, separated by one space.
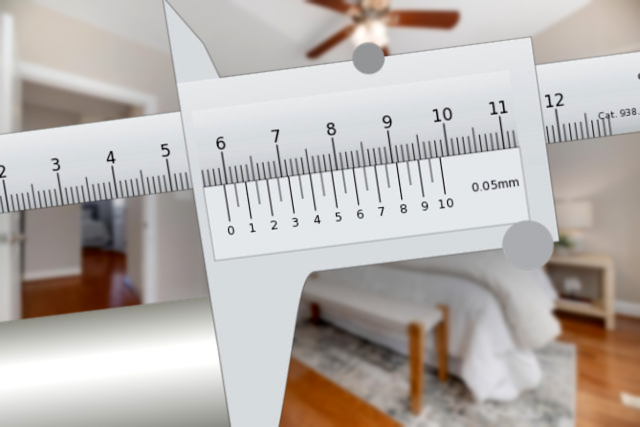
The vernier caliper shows 59.5 mm
